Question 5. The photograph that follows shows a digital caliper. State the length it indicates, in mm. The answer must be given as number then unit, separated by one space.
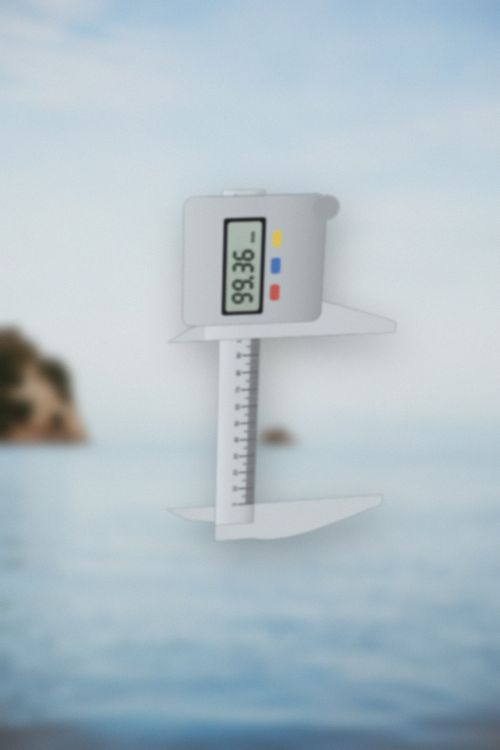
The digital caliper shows 99.36 mm
